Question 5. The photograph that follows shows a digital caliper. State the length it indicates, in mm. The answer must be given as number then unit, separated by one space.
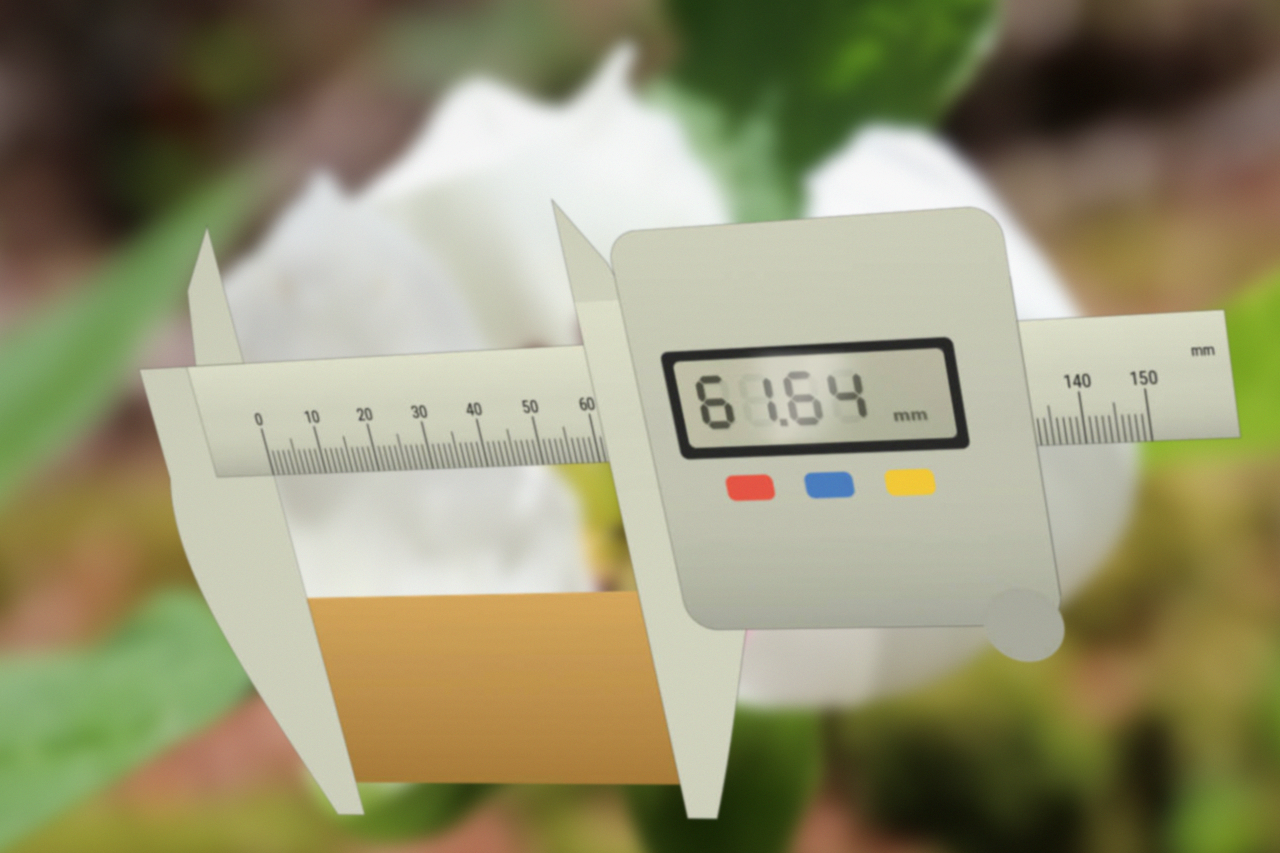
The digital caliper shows 61.64 mm
